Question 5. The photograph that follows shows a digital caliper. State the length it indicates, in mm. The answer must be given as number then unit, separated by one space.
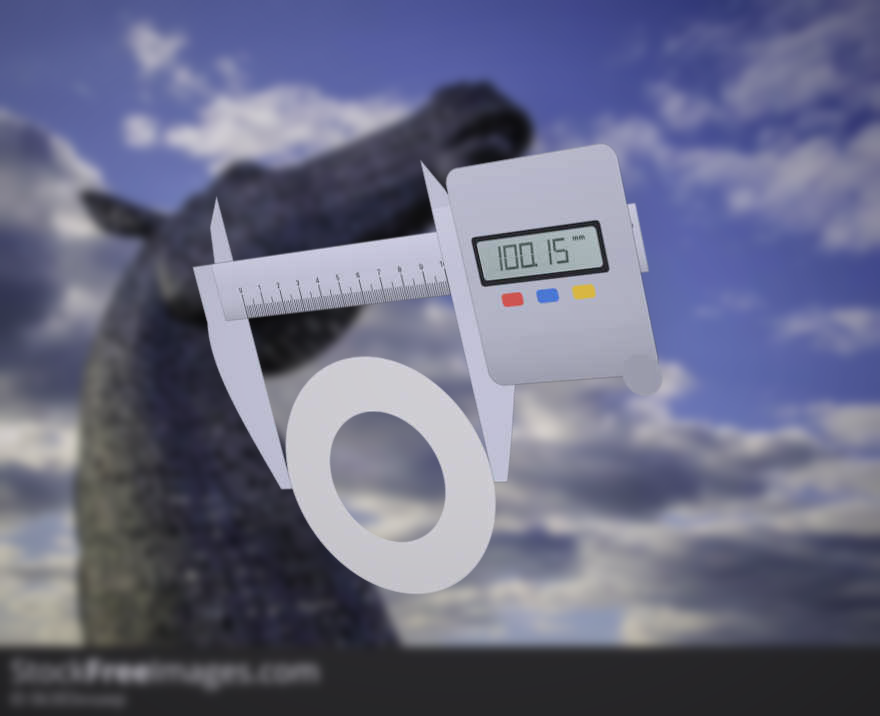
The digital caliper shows 100.15 mm
